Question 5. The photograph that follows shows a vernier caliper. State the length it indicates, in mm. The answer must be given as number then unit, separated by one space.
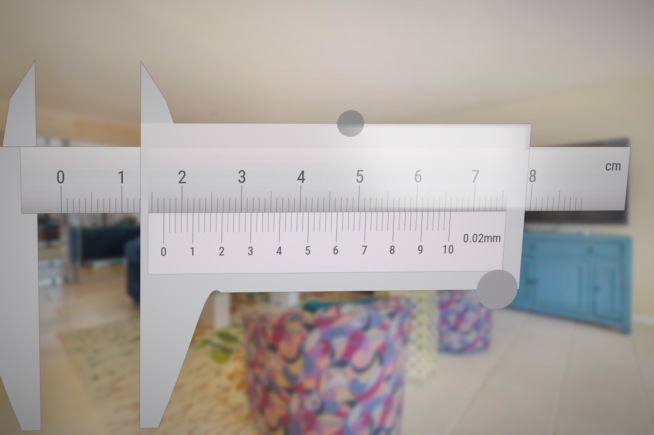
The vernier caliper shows 17.0 mm
